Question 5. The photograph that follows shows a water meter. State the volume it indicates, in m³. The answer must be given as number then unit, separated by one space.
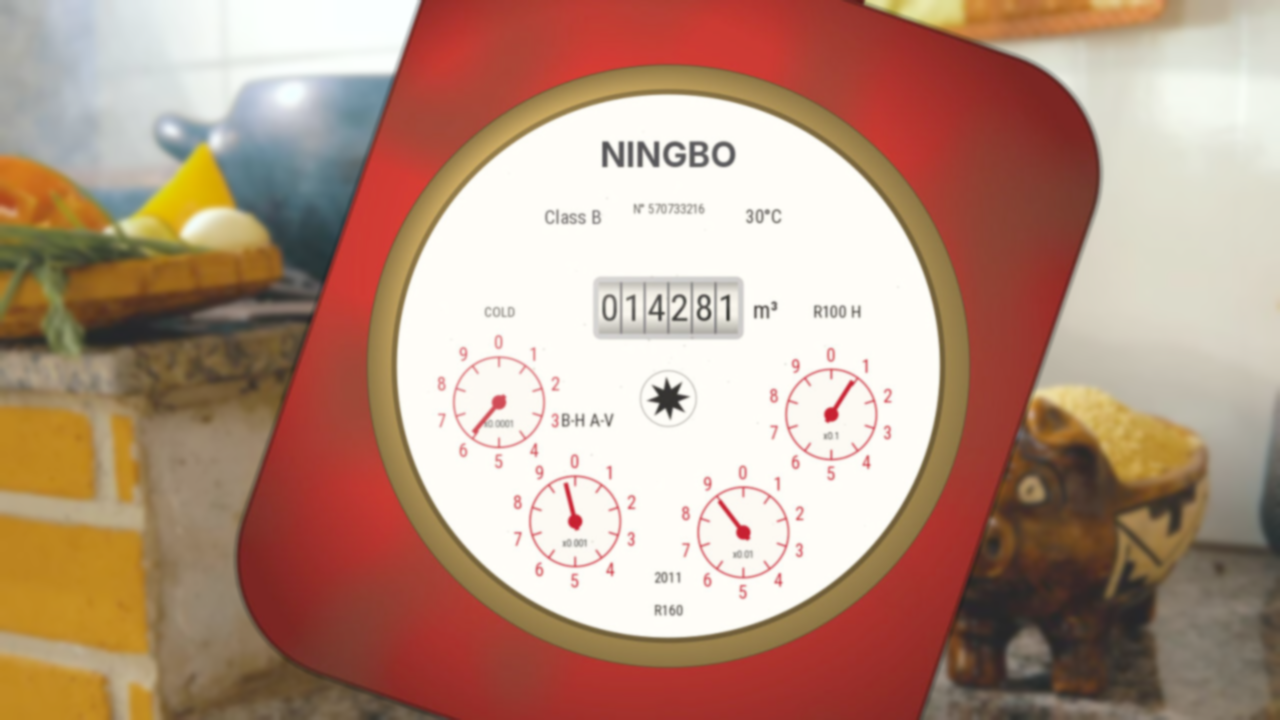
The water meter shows 14281.0896 m³
